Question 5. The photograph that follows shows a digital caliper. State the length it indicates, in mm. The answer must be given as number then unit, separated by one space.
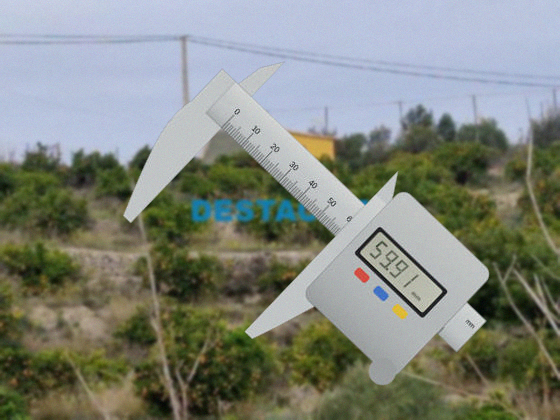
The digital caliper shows 59.91 mm
